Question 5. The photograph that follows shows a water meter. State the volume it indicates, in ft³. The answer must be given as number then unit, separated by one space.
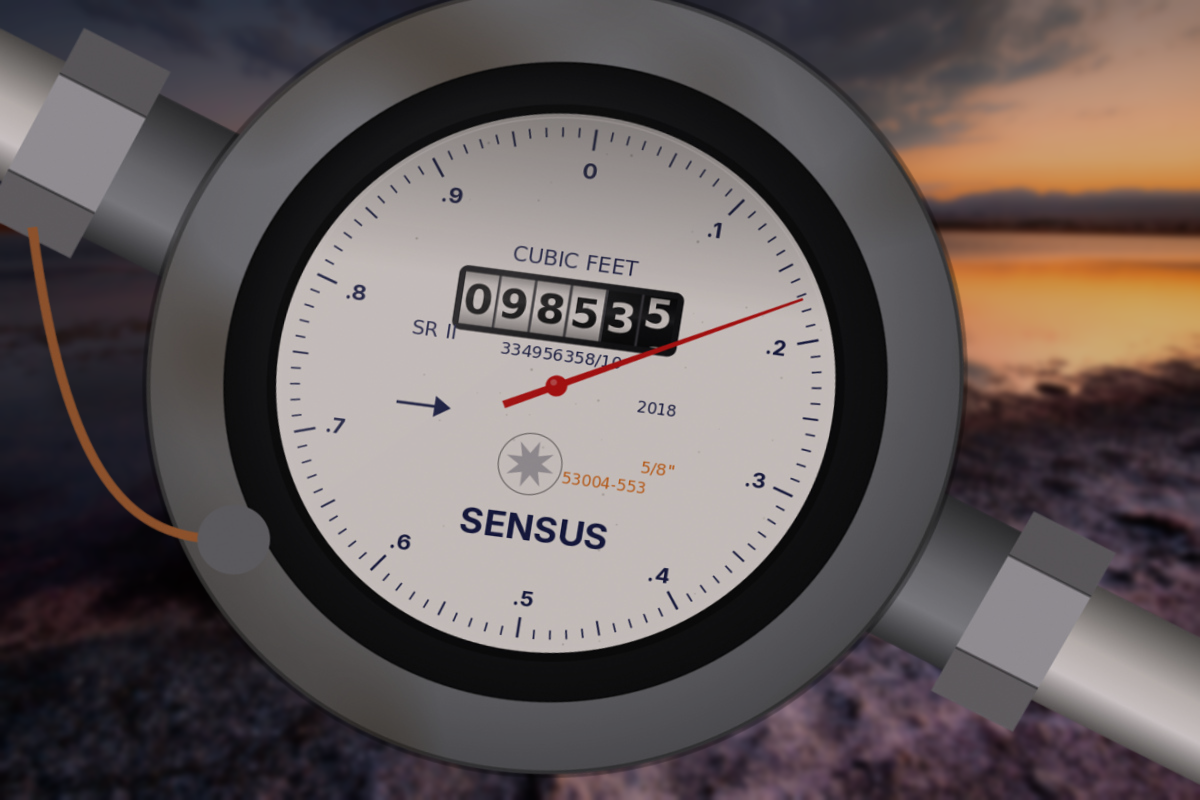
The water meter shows 98535.17 ft³
